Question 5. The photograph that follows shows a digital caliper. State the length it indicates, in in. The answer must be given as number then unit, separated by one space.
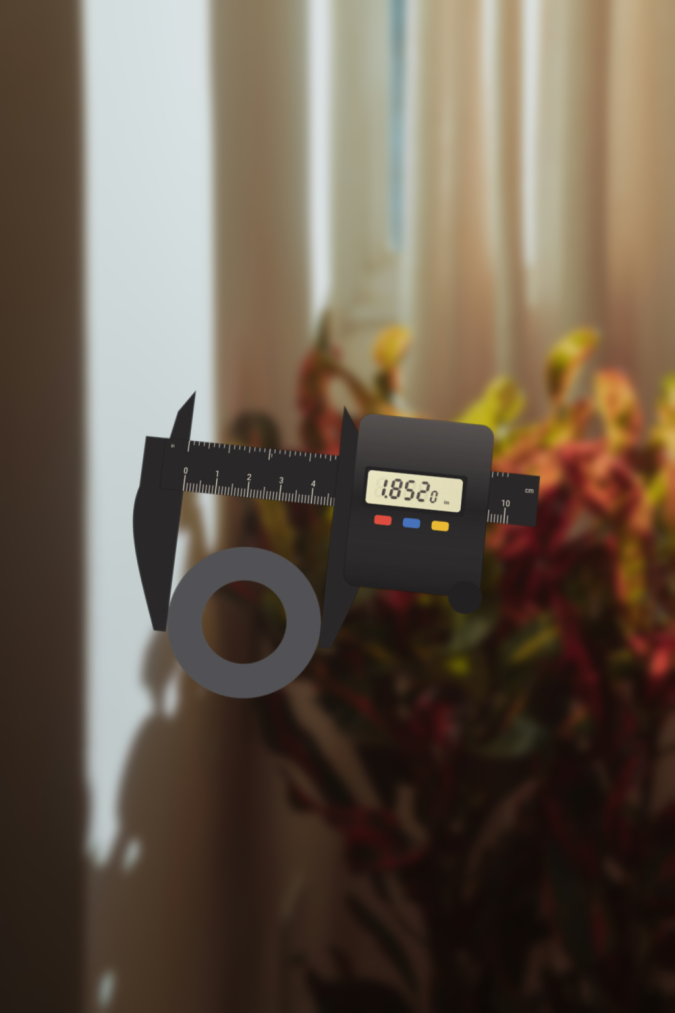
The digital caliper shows 1.8520 in
